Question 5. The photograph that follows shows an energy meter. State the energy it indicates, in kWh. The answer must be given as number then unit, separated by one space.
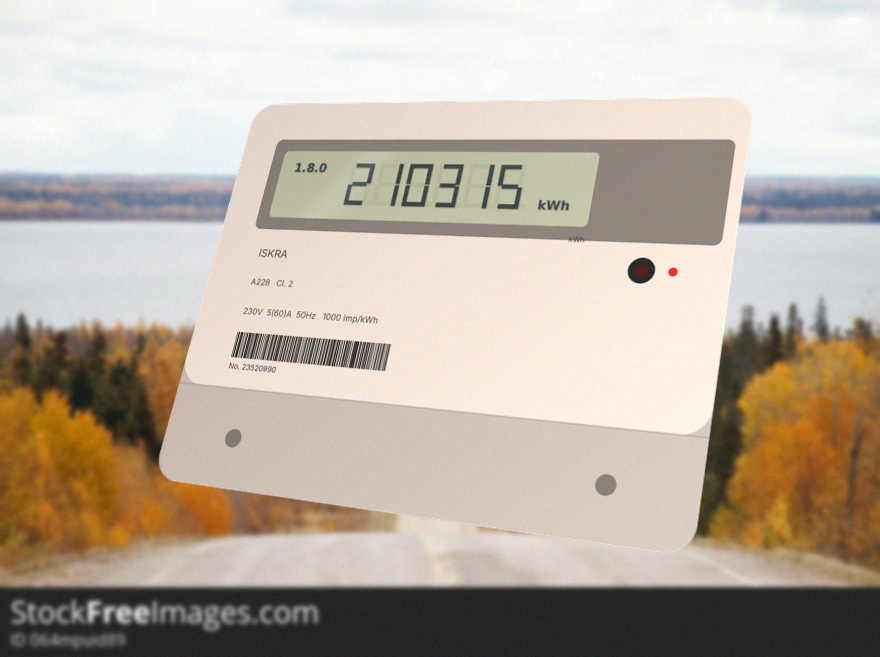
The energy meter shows 210315 kWh
